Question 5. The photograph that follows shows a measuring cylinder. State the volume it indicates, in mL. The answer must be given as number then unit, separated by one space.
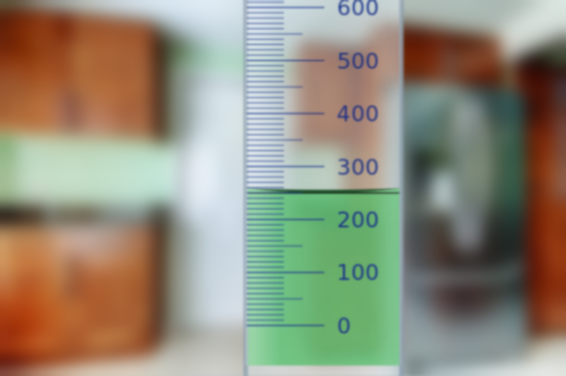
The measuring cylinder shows 250 mL
